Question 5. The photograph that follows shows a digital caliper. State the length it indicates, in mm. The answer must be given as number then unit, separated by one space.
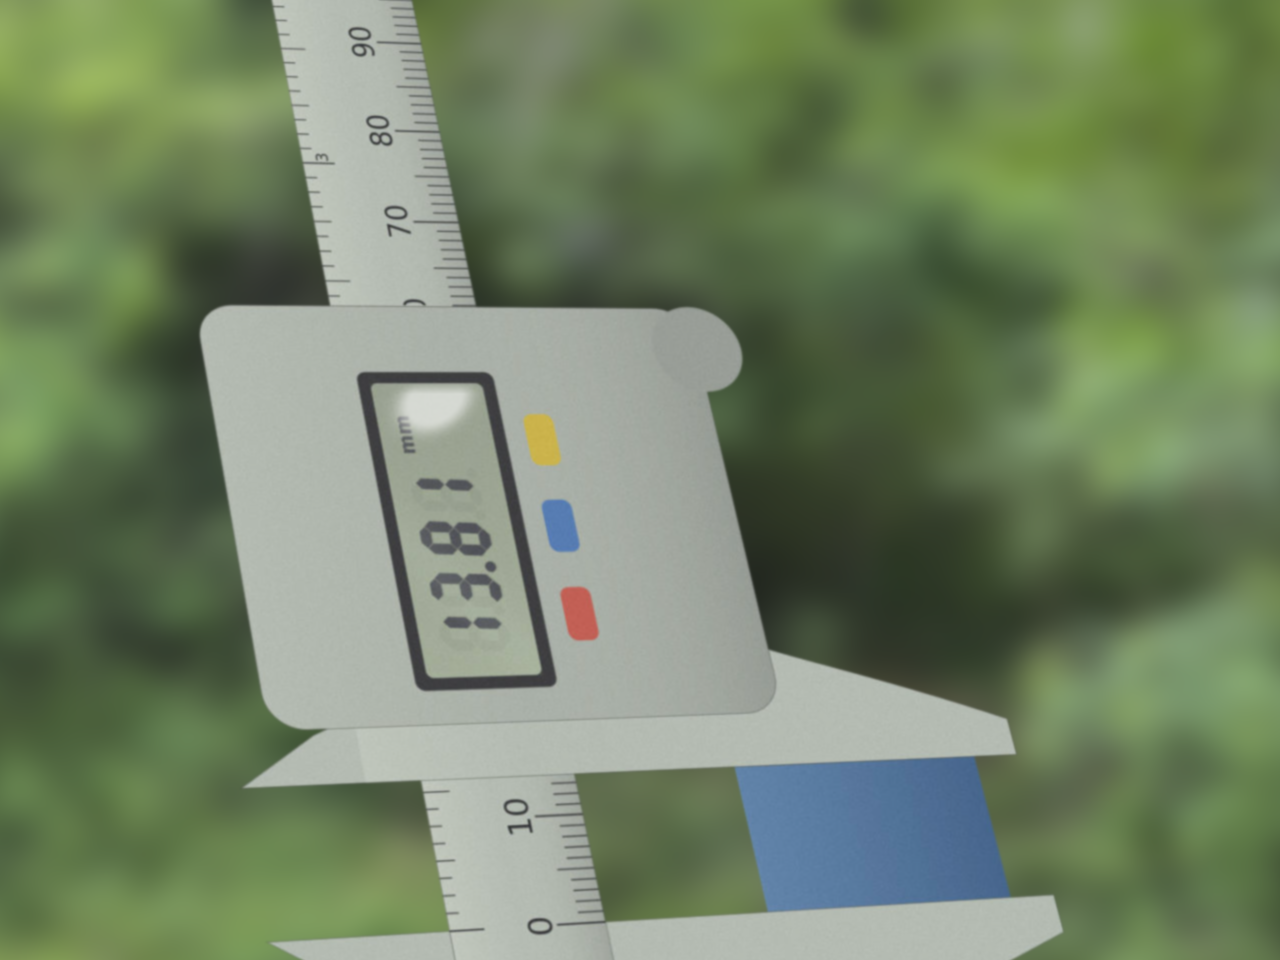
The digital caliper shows 13.81 mm
